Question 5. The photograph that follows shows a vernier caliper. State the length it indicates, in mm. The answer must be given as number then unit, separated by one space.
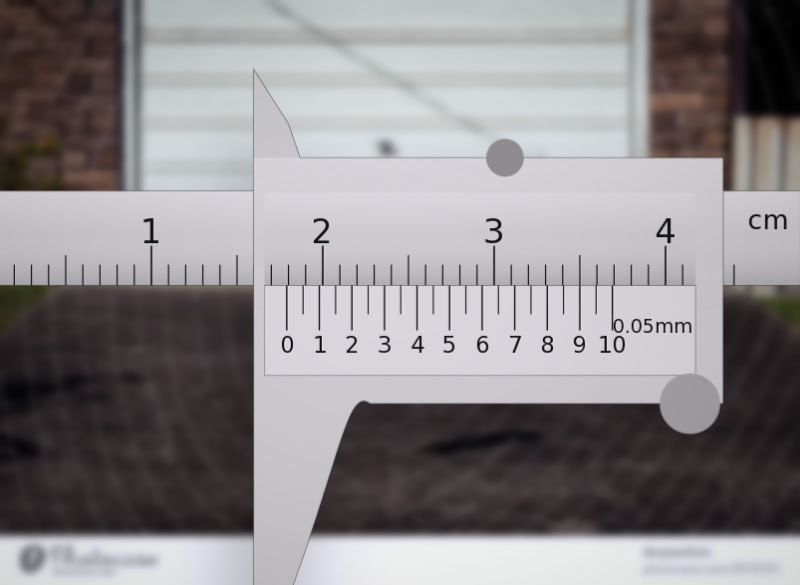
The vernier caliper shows 17.9 mm
